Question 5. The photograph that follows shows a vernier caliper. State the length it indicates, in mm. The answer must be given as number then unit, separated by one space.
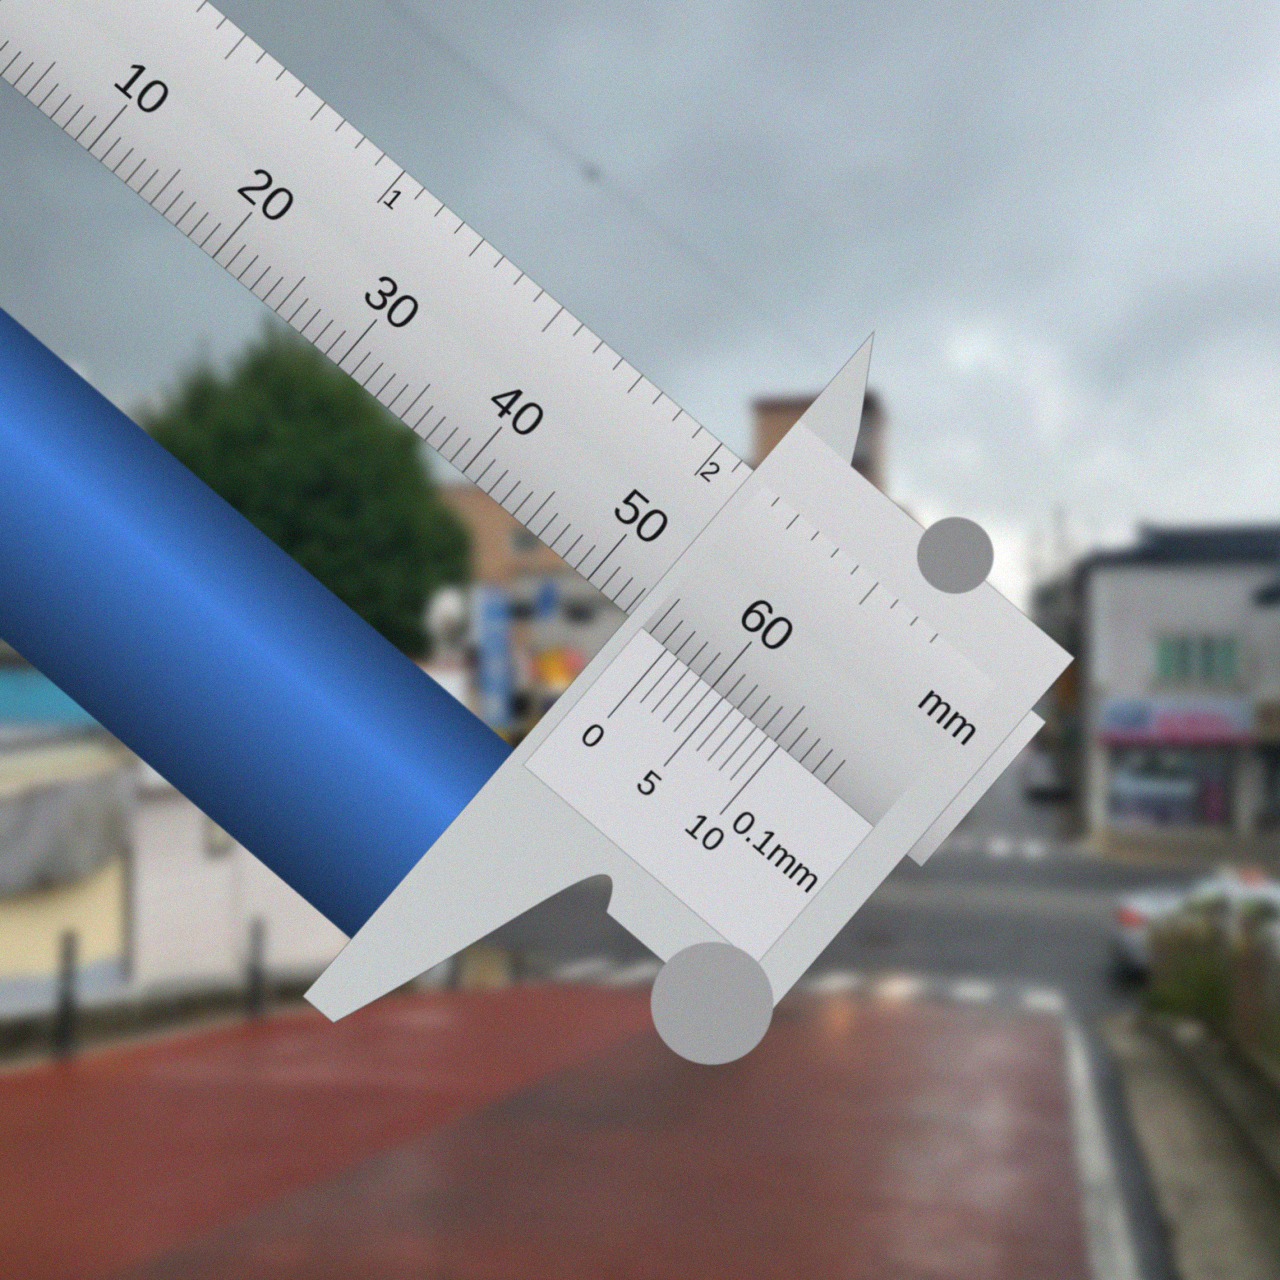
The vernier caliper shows 56.4 mm
